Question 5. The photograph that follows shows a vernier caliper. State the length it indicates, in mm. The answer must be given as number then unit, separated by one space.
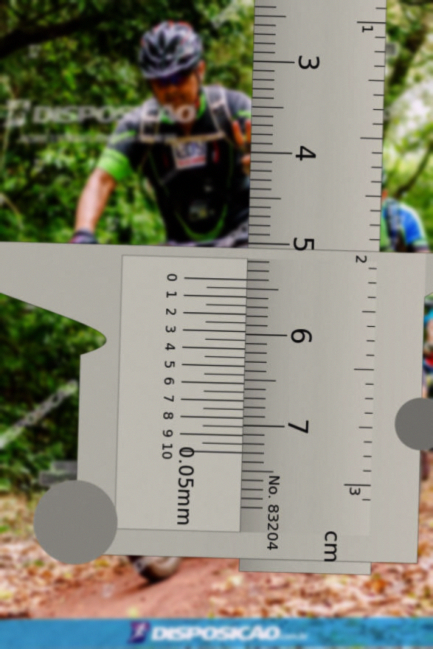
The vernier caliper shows 54.0 mm
